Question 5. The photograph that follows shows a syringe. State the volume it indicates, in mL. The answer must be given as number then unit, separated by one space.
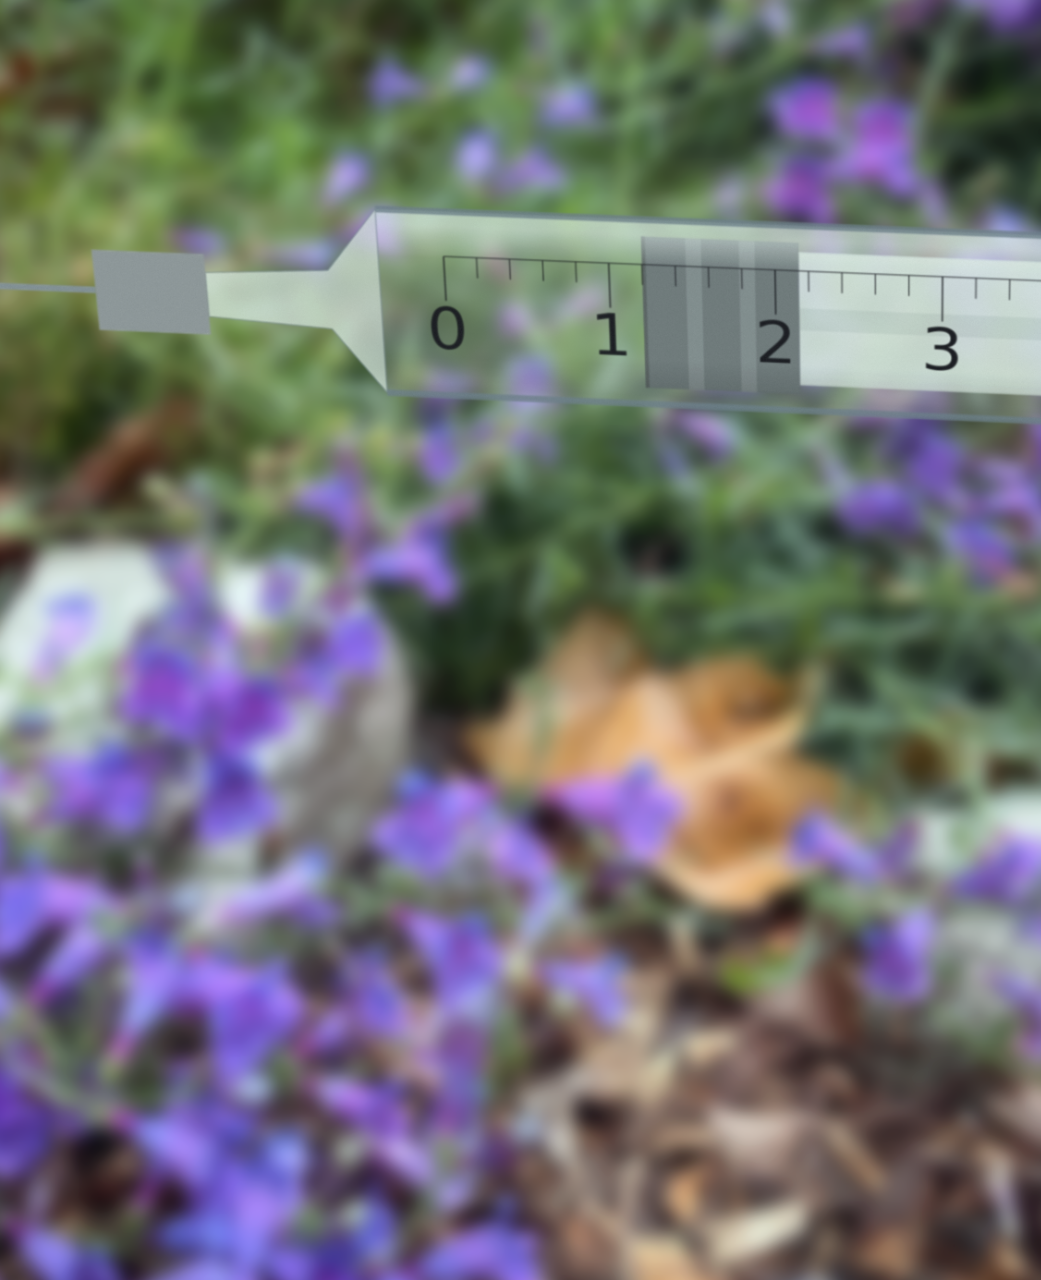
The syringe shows 1.2 mL
